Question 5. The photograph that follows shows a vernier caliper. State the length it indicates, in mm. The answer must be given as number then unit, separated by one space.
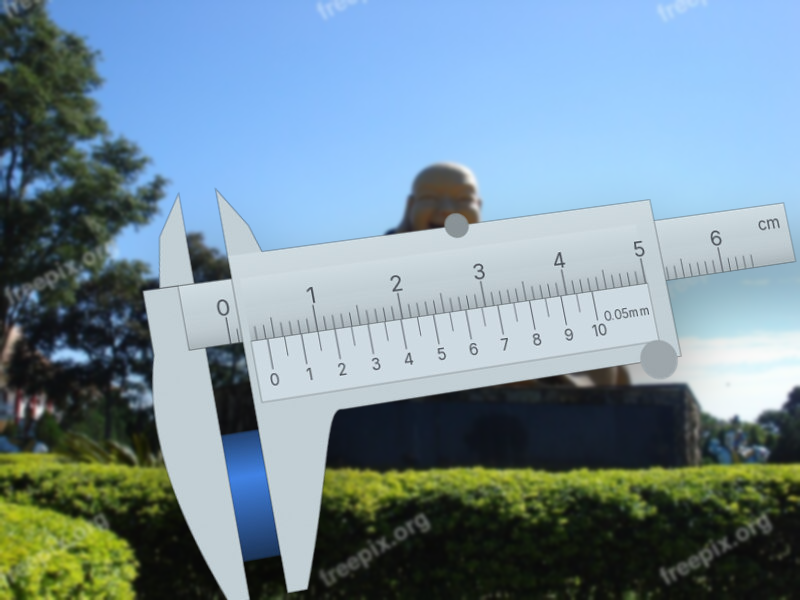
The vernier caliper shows 4.2 mm
